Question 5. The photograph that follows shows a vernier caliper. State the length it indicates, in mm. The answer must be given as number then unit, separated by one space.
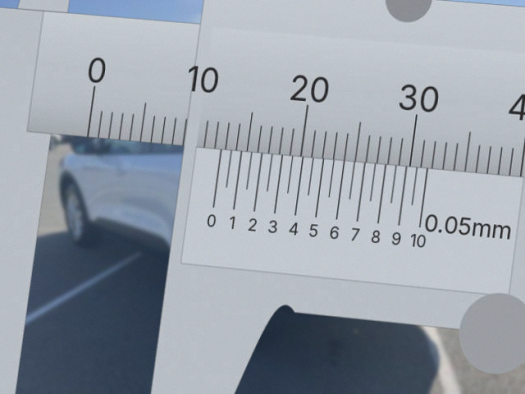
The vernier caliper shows 12.6 mm
